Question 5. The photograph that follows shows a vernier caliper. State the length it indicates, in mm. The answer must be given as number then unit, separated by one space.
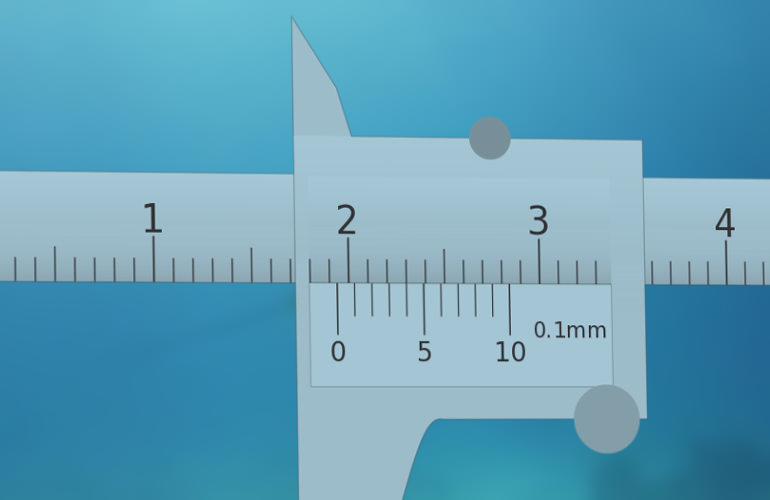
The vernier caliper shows 19.4 mm
